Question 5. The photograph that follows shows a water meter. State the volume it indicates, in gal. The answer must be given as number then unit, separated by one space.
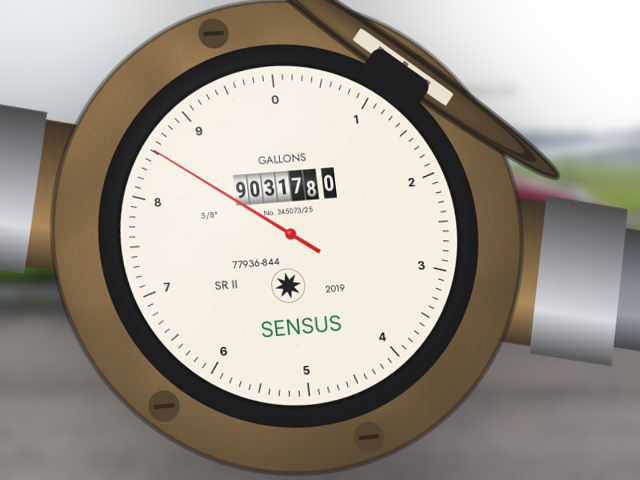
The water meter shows 9031778.5 gal
